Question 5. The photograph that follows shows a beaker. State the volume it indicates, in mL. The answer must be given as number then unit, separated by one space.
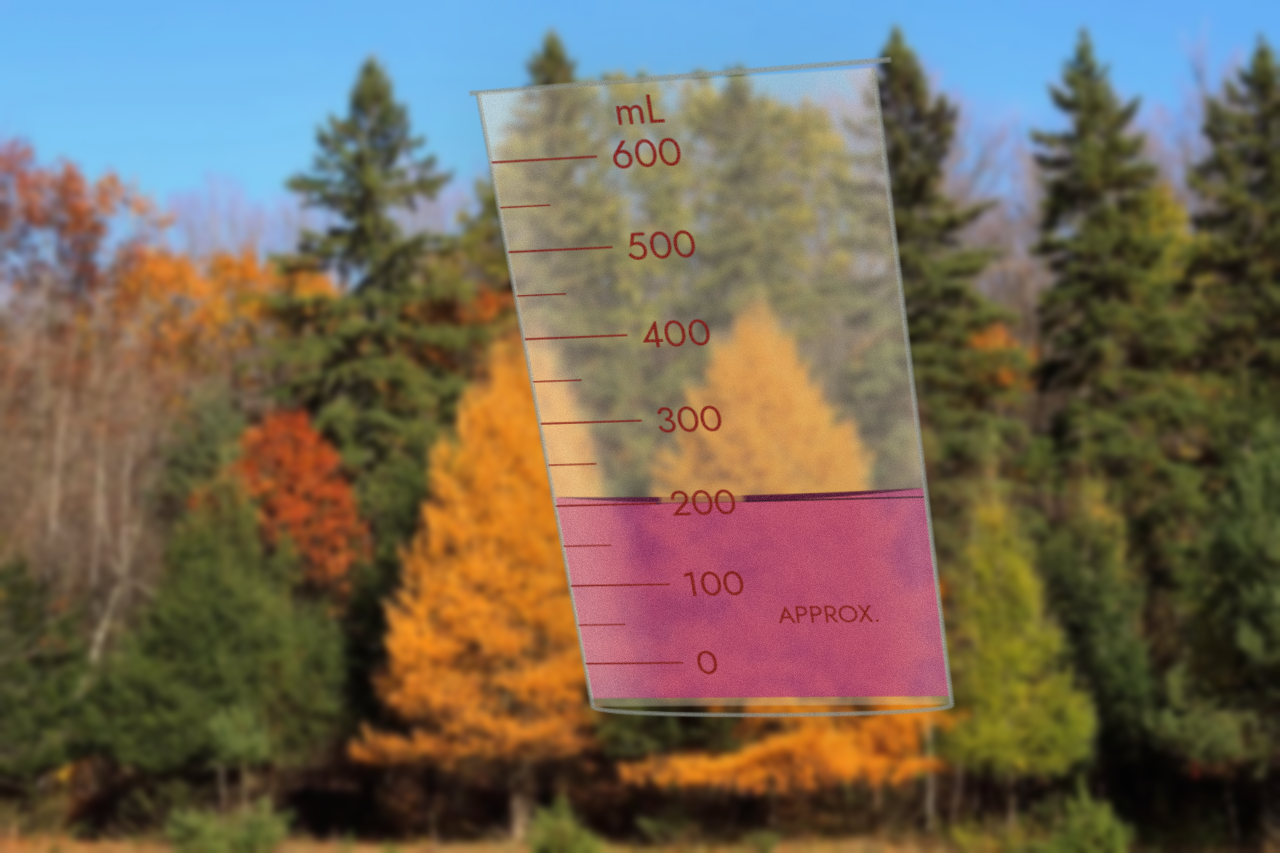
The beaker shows 200 mL
